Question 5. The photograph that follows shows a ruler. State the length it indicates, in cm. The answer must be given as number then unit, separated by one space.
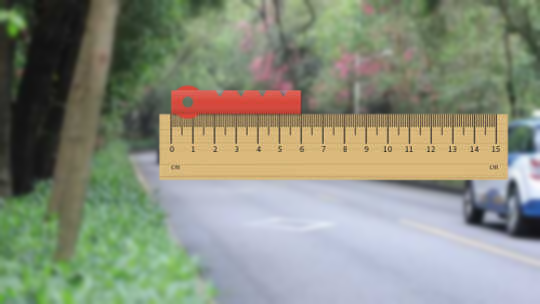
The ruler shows 6 cm
